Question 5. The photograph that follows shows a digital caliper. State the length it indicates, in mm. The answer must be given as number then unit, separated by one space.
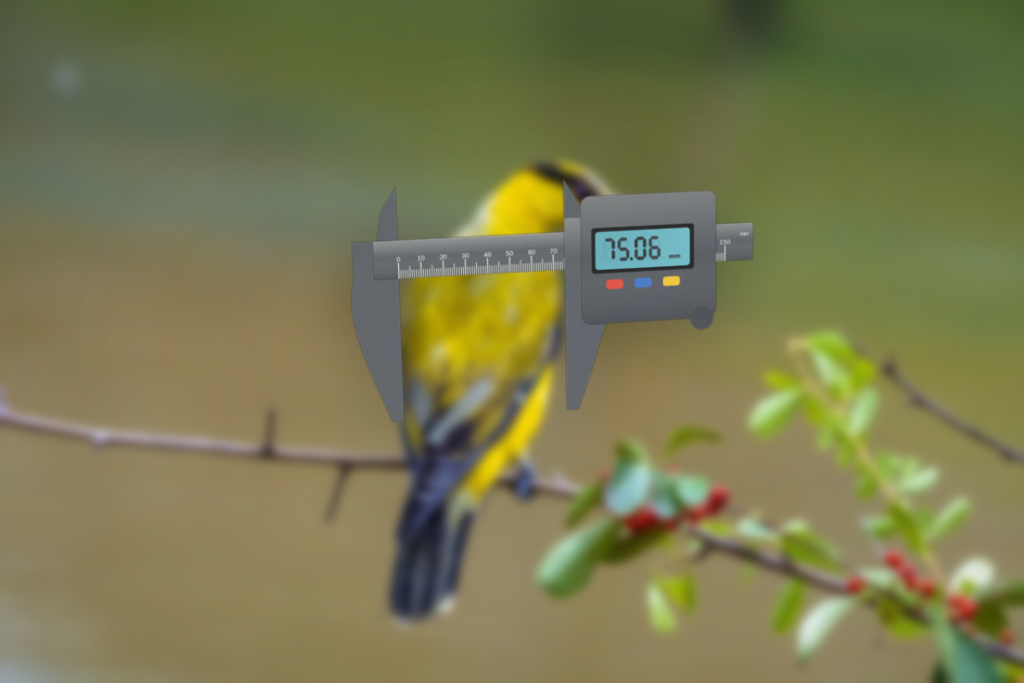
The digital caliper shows 75.06 mm
